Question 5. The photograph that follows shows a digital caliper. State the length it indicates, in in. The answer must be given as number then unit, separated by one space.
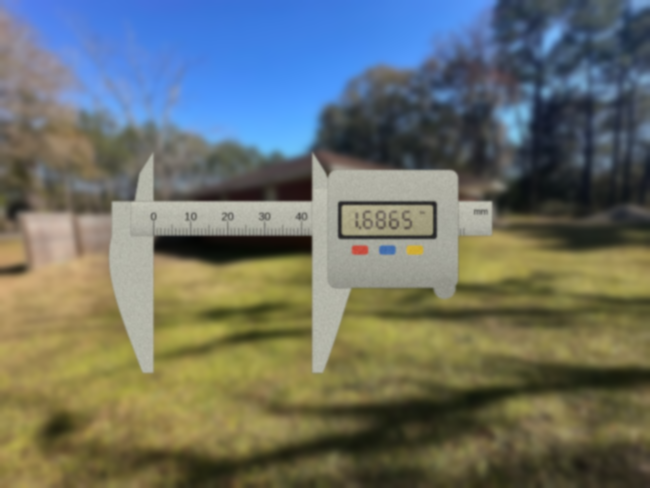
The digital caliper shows 1.6865 in
